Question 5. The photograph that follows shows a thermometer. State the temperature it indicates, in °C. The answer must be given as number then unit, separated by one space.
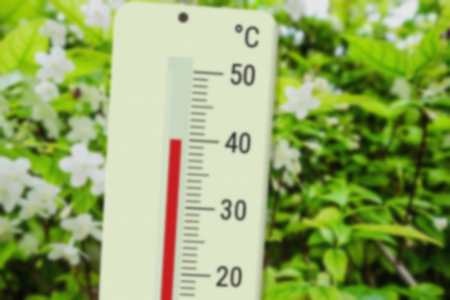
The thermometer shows 40 °C
